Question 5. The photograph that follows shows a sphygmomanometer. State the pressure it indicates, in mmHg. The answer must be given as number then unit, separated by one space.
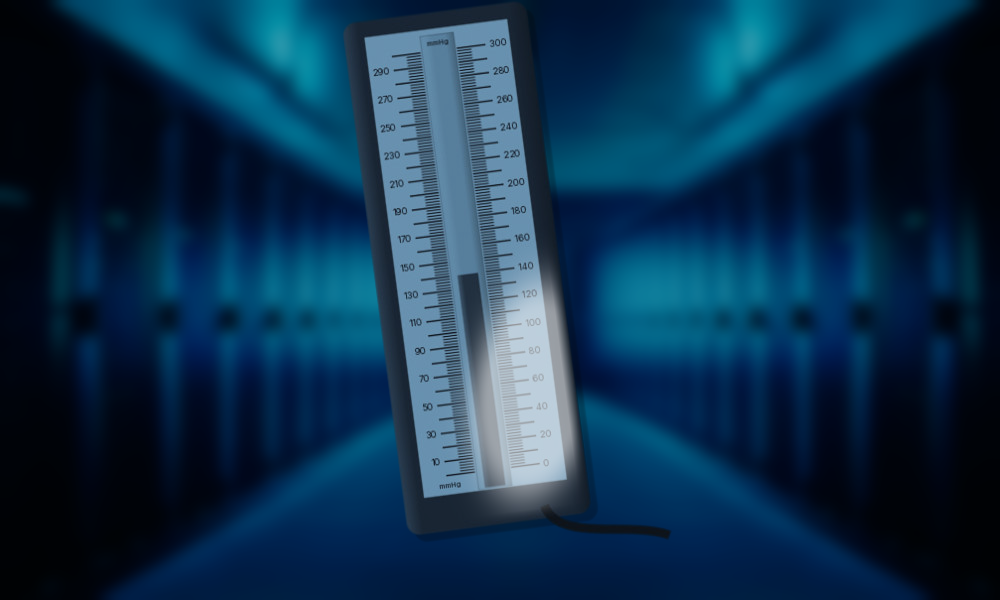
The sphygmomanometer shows 140 mmHg
